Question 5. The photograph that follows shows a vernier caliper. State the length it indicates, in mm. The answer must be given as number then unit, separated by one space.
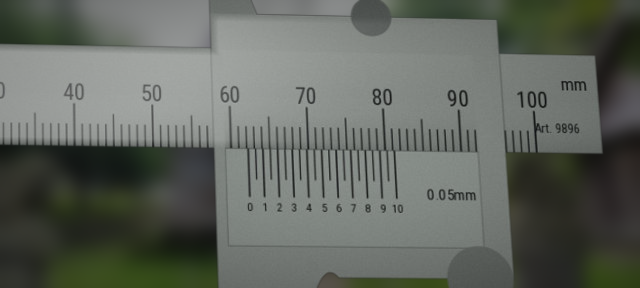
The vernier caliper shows 62.2 mm
